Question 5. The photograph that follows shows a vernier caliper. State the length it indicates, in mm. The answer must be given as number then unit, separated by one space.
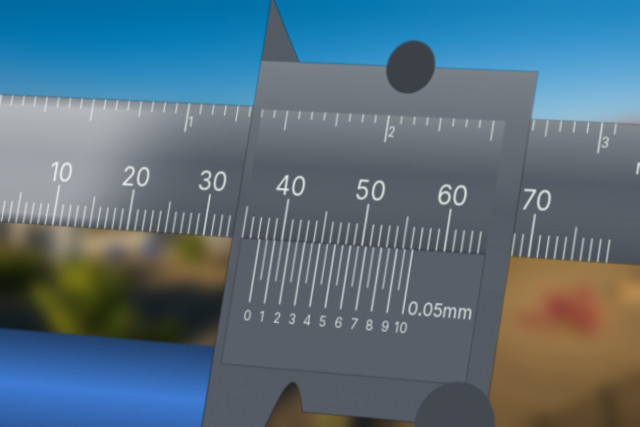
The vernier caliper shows 37.2 mm
